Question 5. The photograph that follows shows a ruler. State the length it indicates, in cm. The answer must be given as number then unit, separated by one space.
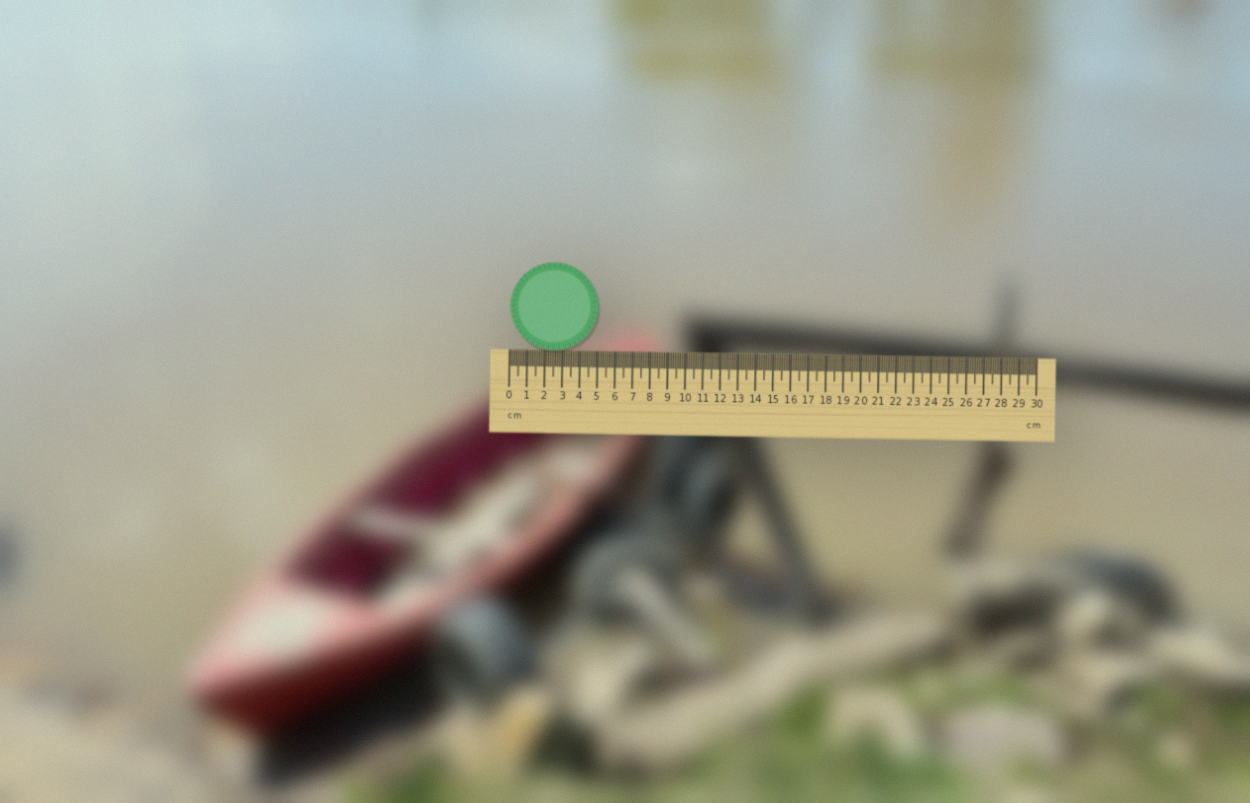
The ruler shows 5 cm
